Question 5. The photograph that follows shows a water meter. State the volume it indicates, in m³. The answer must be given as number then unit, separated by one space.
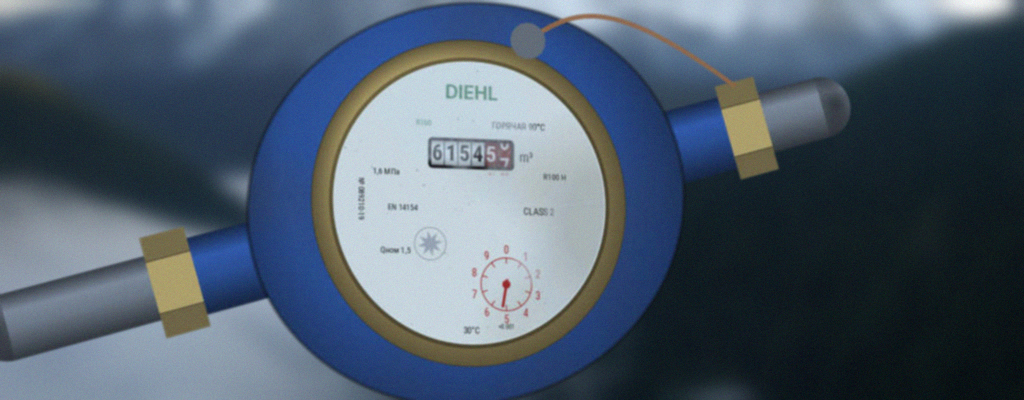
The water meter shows 6154.565 m³
